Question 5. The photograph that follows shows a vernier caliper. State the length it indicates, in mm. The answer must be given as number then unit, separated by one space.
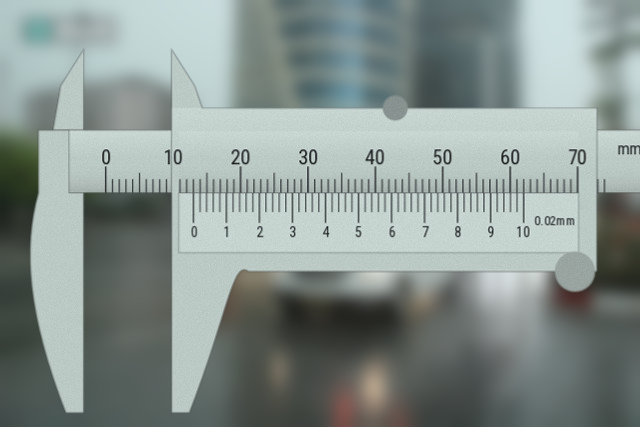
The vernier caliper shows 13.0 mm
